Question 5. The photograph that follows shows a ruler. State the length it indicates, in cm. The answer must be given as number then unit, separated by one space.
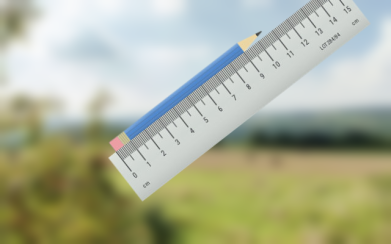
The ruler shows 10.5 cm
